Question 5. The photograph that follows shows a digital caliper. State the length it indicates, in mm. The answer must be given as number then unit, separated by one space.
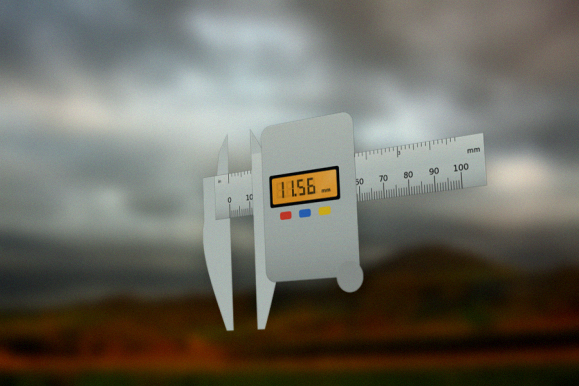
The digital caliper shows 11.56 mm
